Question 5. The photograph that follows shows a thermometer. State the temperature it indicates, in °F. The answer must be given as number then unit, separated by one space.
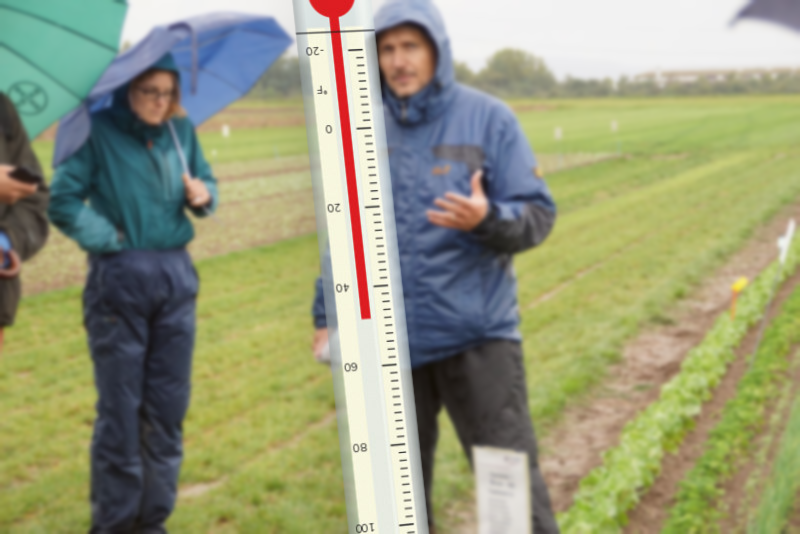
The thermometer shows 48 °F
